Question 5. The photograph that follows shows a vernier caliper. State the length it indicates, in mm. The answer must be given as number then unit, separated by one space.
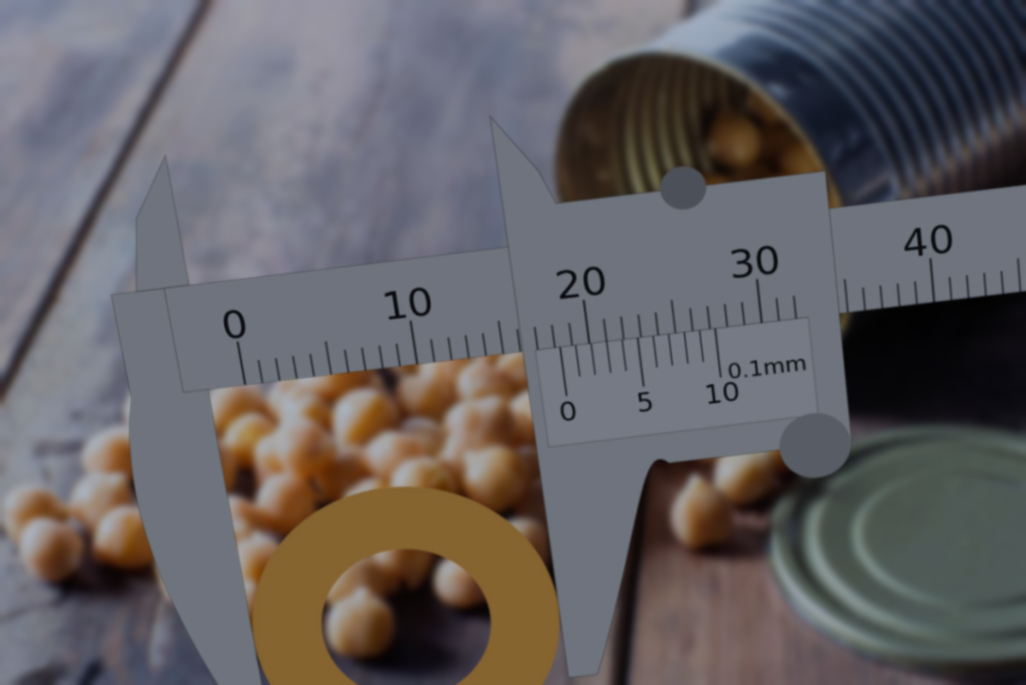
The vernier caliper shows 18.3 mm
